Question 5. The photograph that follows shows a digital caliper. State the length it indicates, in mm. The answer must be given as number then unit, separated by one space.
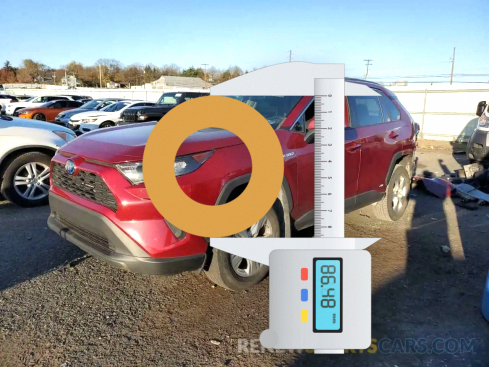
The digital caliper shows 86.48 mm
